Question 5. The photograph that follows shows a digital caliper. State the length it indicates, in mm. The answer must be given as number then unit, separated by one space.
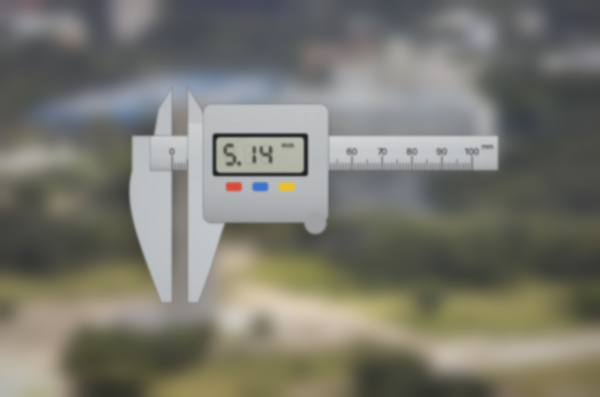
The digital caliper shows 5.14 mm
